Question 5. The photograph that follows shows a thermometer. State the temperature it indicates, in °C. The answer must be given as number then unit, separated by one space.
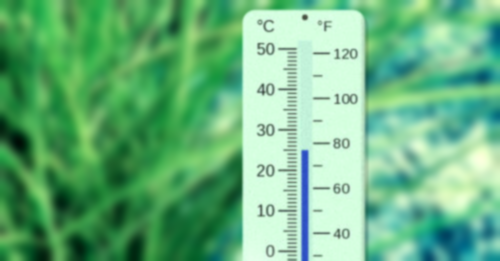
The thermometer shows 25 °C
